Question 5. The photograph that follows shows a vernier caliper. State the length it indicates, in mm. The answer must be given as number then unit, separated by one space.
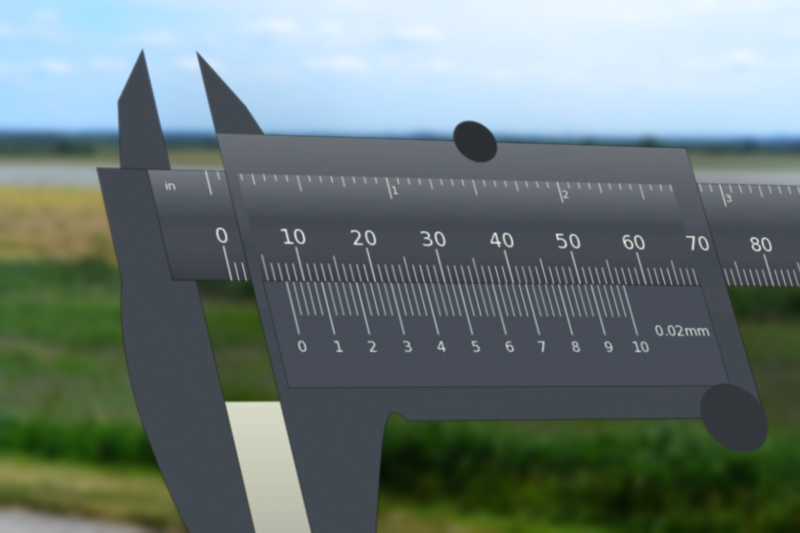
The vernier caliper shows 7.5 mm
